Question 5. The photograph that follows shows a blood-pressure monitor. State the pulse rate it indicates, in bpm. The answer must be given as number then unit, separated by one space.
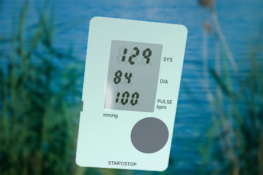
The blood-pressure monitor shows 100 bpm
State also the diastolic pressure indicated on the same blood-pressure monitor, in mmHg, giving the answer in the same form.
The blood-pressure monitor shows 84 mmHg
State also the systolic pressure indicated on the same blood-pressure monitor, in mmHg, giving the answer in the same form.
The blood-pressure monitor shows 129 mmHg
